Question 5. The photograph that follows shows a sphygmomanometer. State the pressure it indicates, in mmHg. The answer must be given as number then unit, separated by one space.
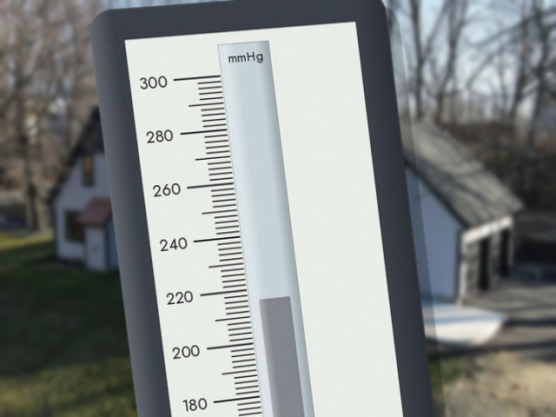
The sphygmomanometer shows 216 mmHg
